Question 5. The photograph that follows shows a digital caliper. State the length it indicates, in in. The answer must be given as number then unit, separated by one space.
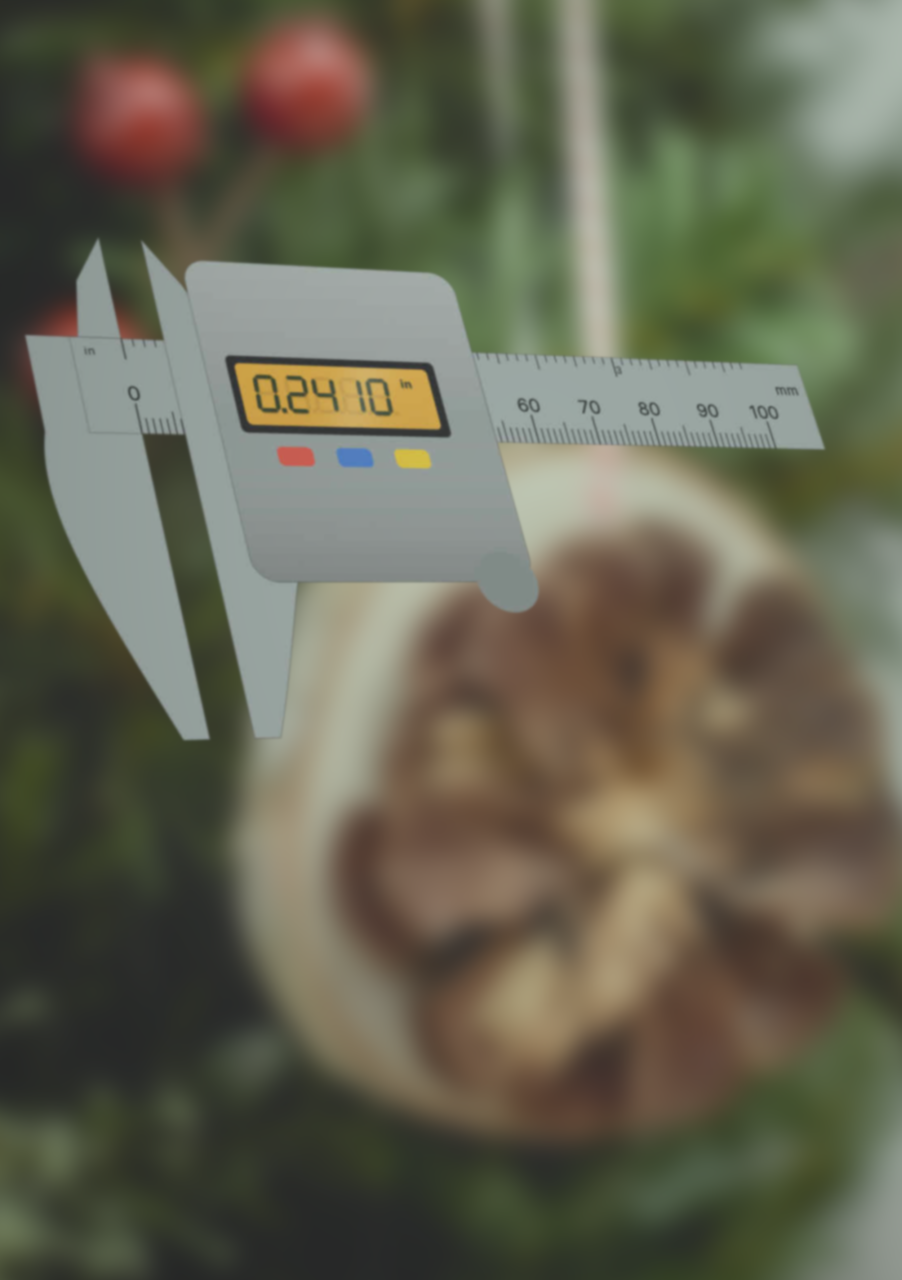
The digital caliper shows 0.2410 in
